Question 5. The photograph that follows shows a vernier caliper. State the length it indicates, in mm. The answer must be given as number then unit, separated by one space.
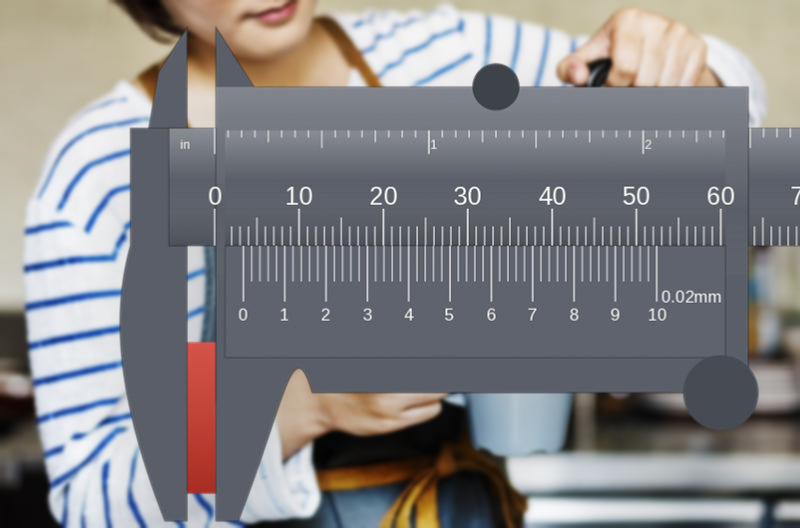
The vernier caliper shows 3.4 mm
